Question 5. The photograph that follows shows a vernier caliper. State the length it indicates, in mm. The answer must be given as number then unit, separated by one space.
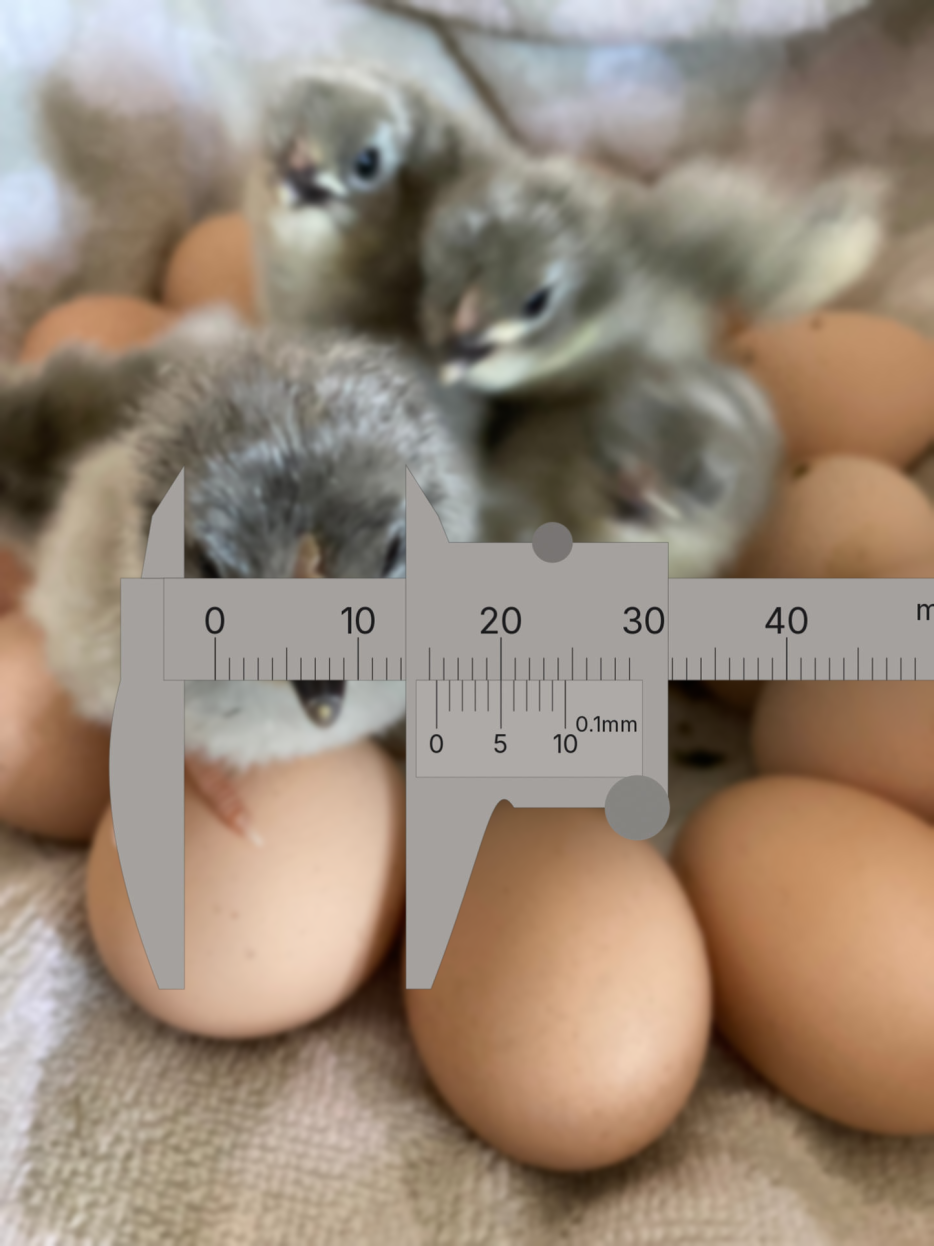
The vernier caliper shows 15.5 mm
